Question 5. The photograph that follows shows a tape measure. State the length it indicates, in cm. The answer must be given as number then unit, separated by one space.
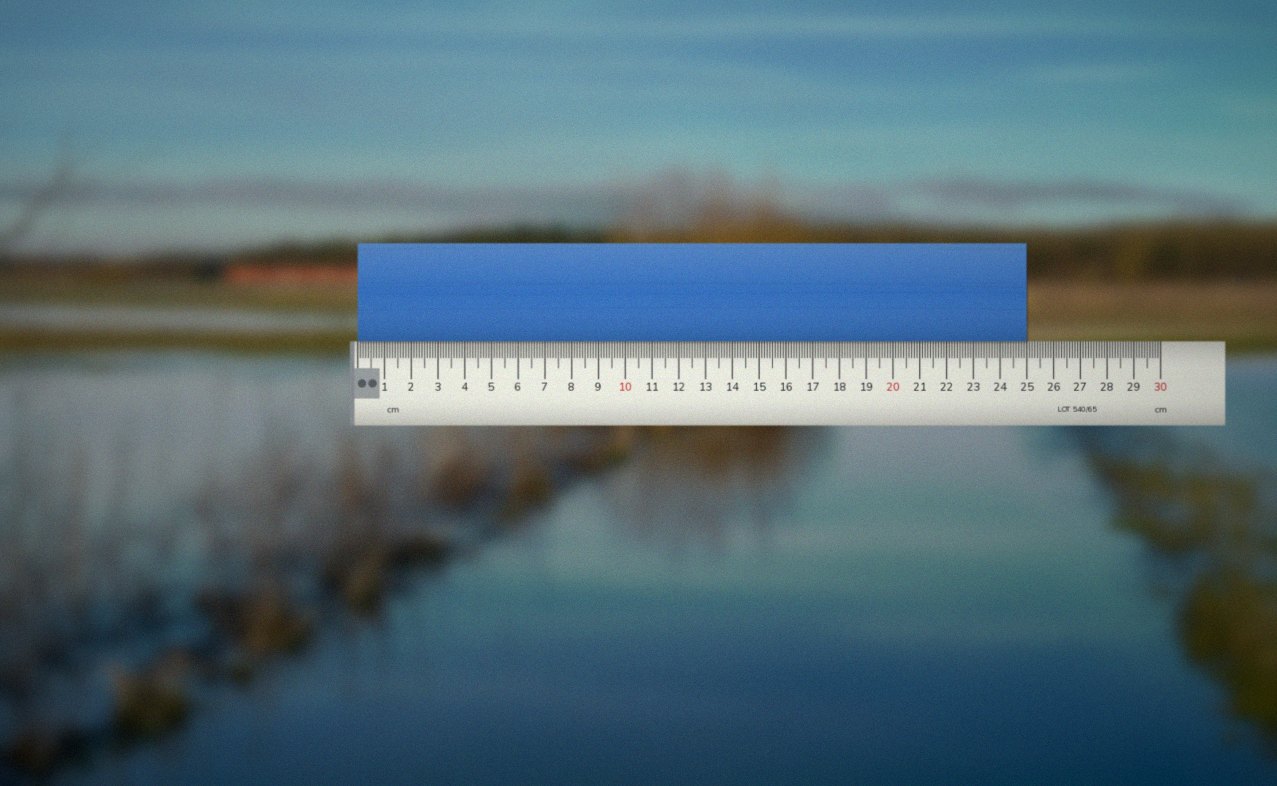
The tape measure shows 25 cm
